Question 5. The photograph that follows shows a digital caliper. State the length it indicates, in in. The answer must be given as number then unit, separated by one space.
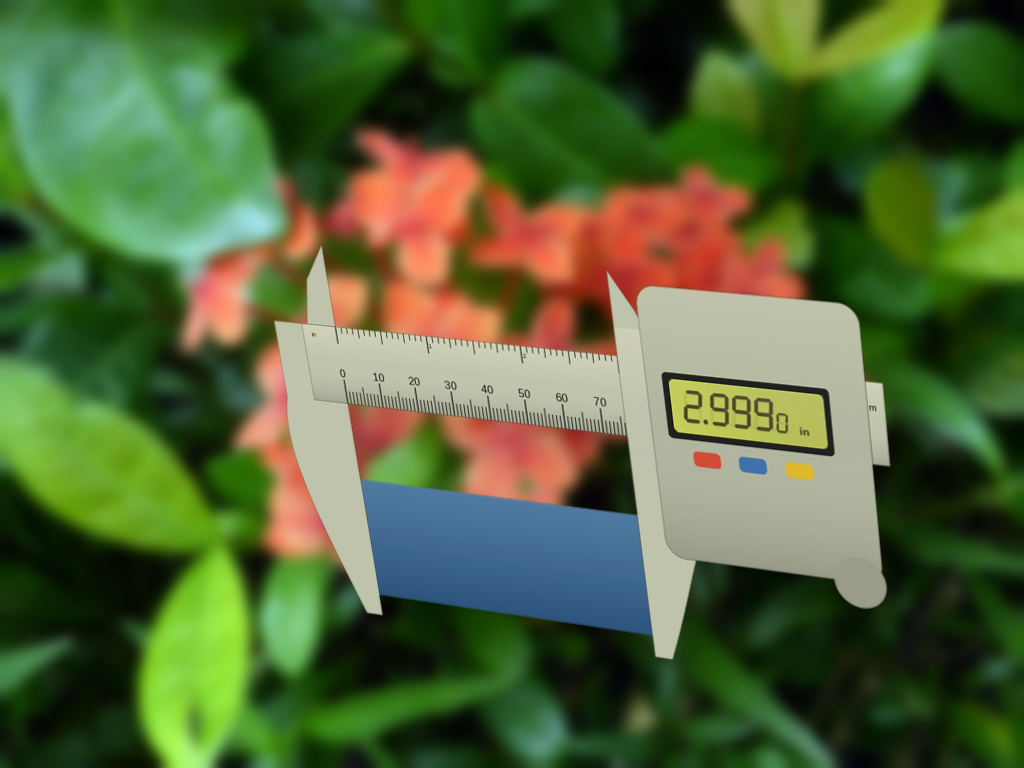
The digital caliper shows 2.9990 in
